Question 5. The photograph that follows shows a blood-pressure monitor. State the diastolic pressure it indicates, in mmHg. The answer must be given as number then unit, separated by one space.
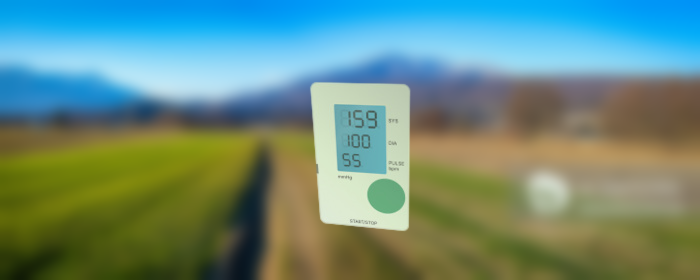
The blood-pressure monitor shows 100 mmHg
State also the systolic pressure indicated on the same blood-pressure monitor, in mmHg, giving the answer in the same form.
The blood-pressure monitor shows 159 mmHg
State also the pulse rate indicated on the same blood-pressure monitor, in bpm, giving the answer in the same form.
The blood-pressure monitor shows 55 bpm
